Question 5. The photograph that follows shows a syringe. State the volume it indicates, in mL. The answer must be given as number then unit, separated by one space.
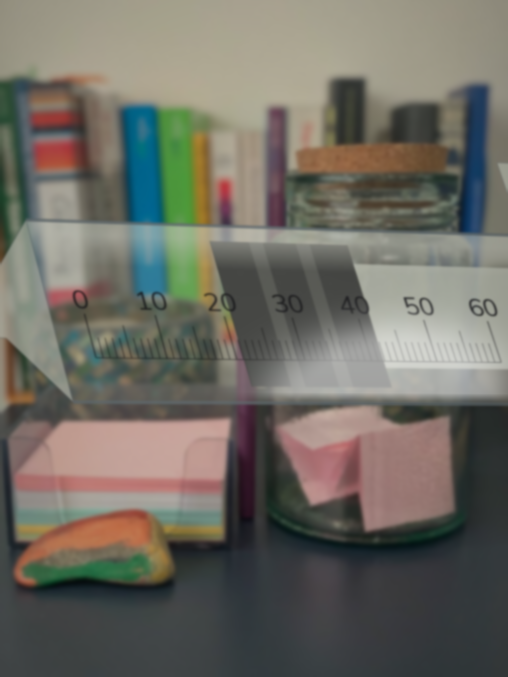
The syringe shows 21 mL
